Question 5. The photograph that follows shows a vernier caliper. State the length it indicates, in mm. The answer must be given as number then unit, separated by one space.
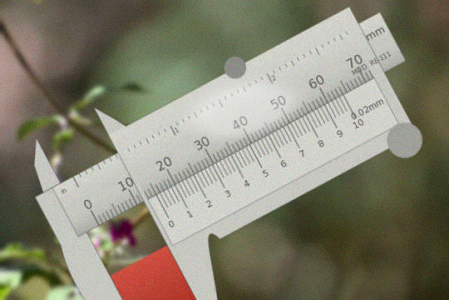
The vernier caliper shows 15.0 mm
